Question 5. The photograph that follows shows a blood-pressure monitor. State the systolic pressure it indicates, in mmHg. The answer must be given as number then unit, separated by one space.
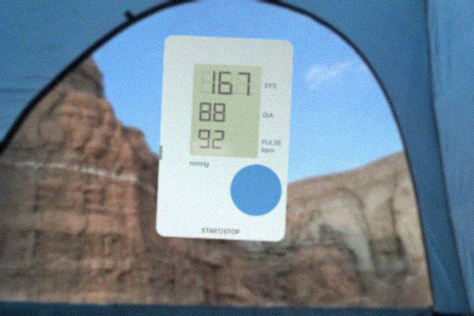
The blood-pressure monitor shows 167 mmHg
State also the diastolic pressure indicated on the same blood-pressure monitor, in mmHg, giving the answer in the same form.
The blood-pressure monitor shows 88 mmHg
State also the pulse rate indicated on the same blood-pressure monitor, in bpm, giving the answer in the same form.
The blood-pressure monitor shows 92 bpm
